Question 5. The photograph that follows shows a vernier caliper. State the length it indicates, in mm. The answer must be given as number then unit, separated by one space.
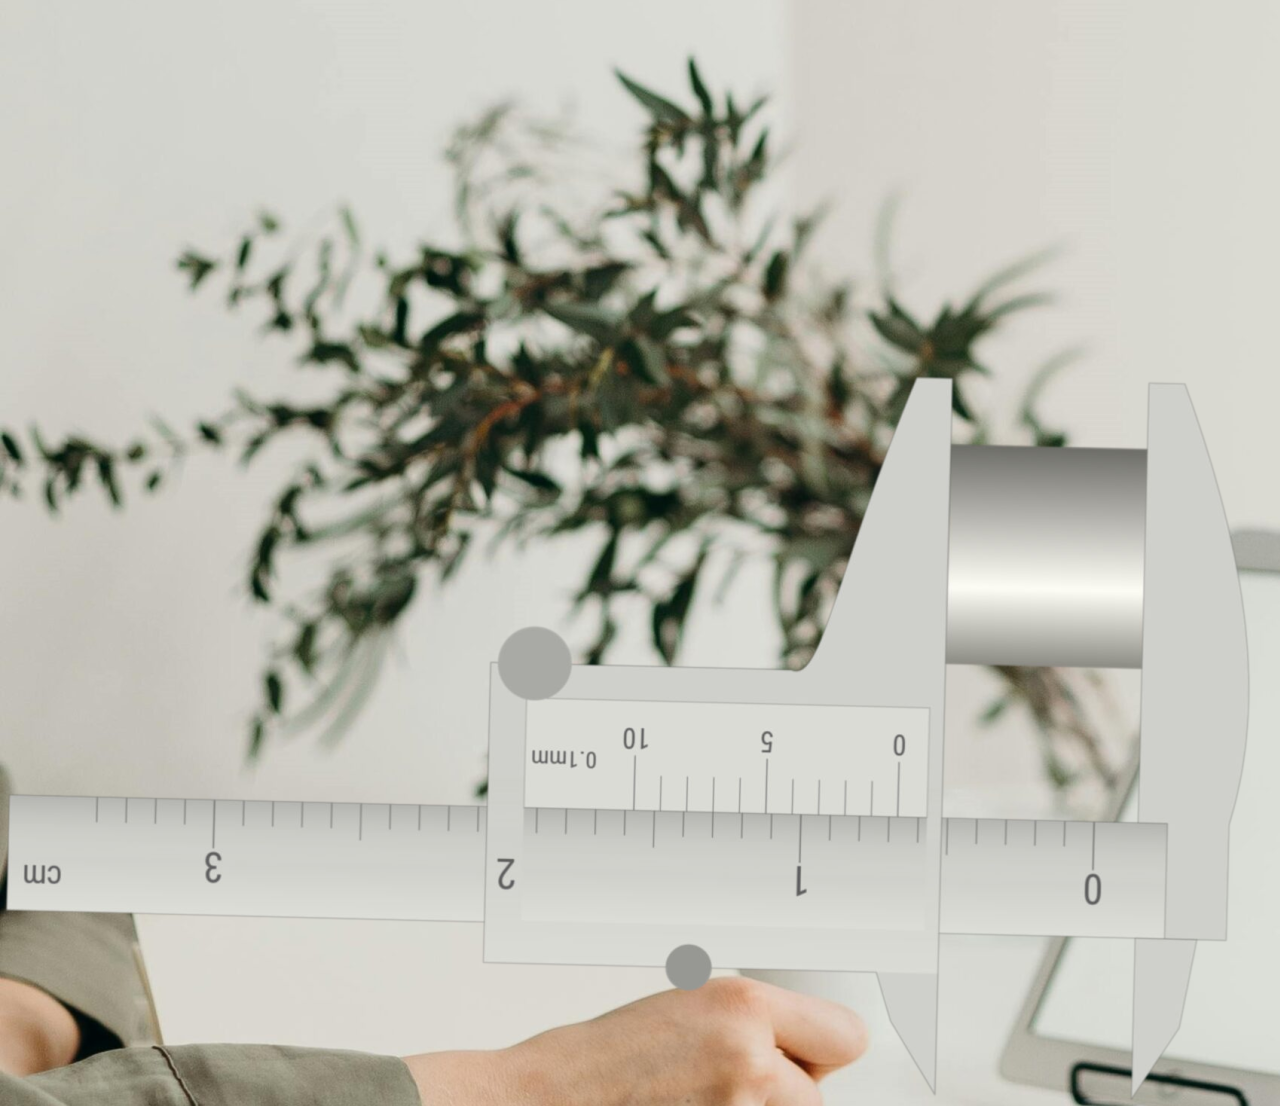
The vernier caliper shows 6.7 mm
